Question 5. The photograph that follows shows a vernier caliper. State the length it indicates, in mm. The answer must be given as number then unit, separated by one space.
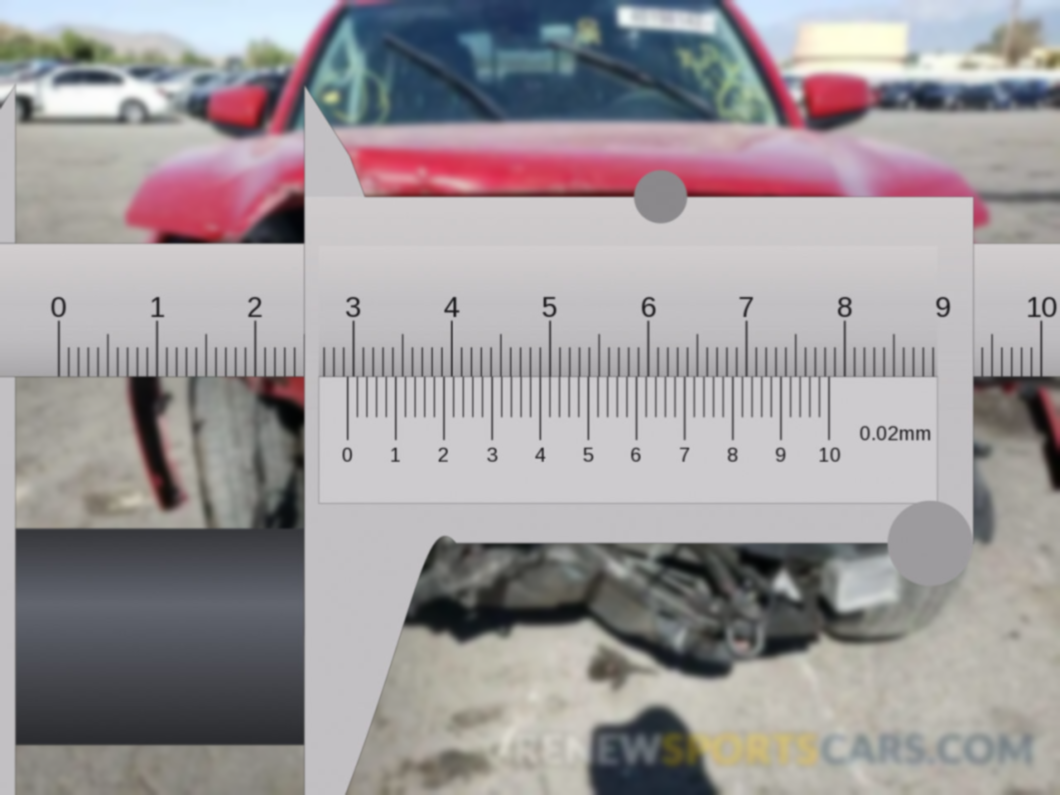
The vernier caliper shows 29.4 mm
